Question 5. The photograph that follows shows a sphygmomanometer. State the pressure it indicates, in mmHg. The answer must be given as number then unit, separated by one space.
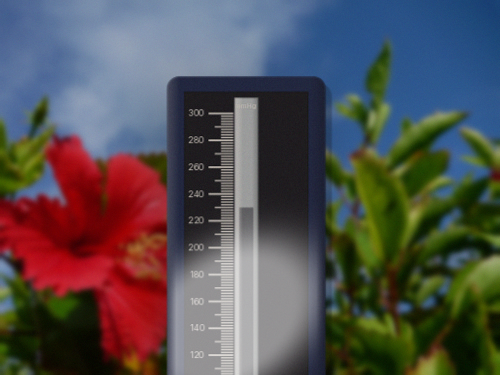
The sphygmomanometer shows 230 mmHg
